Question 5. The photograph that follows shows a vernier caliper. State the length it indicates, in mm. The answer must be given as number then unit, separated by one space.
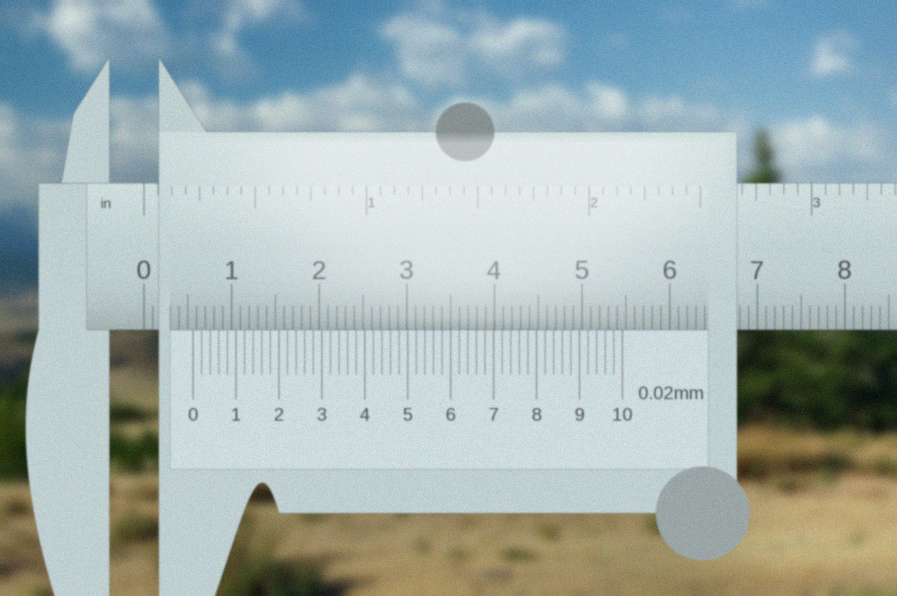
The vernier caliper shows 5.6 mm
